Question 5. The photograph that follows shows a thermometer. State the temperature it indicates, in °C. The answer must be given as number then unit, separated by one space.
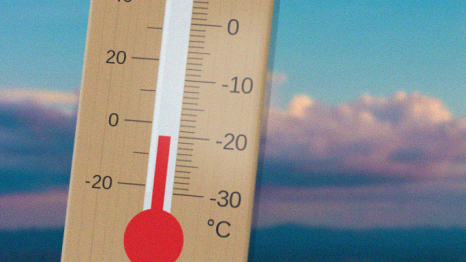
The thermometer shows -20 °C
